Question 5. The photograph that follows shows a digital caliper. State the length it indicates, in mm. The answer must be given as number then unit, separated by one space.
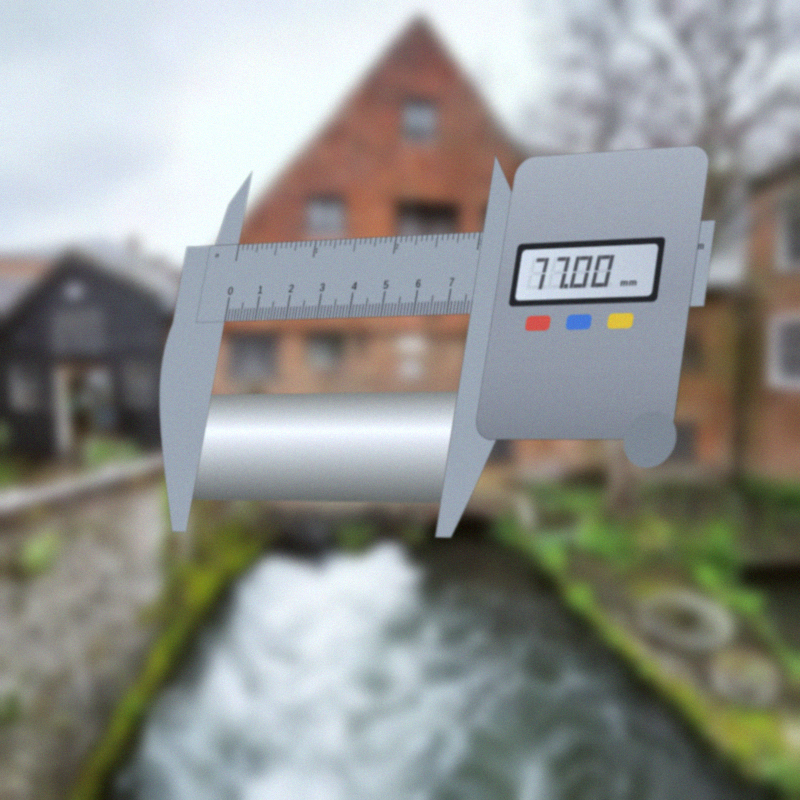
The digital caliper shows 77.00 mm
